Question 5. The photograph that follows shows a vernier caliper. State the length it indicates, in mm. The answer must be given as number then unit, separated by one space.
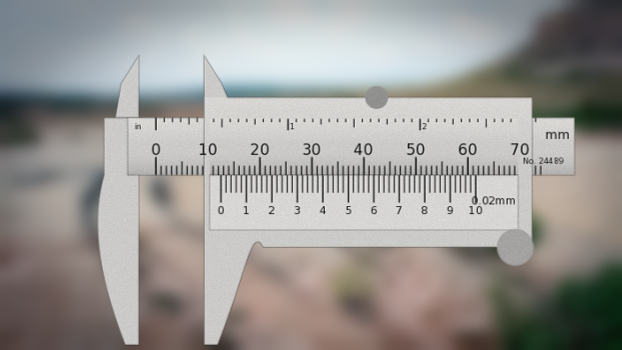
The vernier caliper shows 12.5 mm
